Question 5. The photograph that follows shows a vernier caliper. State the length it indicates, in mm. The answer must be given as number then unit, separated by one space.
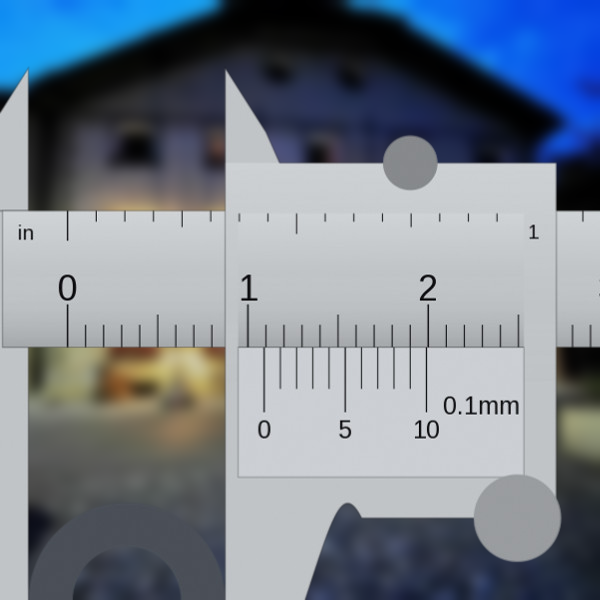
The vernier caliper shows 10.9 mm
